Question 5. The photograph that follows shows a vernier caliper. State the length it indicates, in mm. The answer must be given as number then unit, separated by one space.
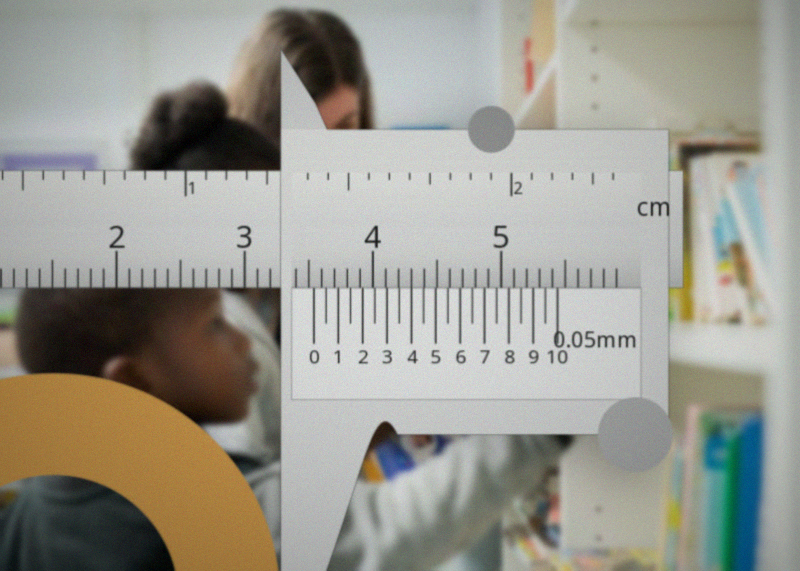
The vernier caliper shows 35.4 mm
